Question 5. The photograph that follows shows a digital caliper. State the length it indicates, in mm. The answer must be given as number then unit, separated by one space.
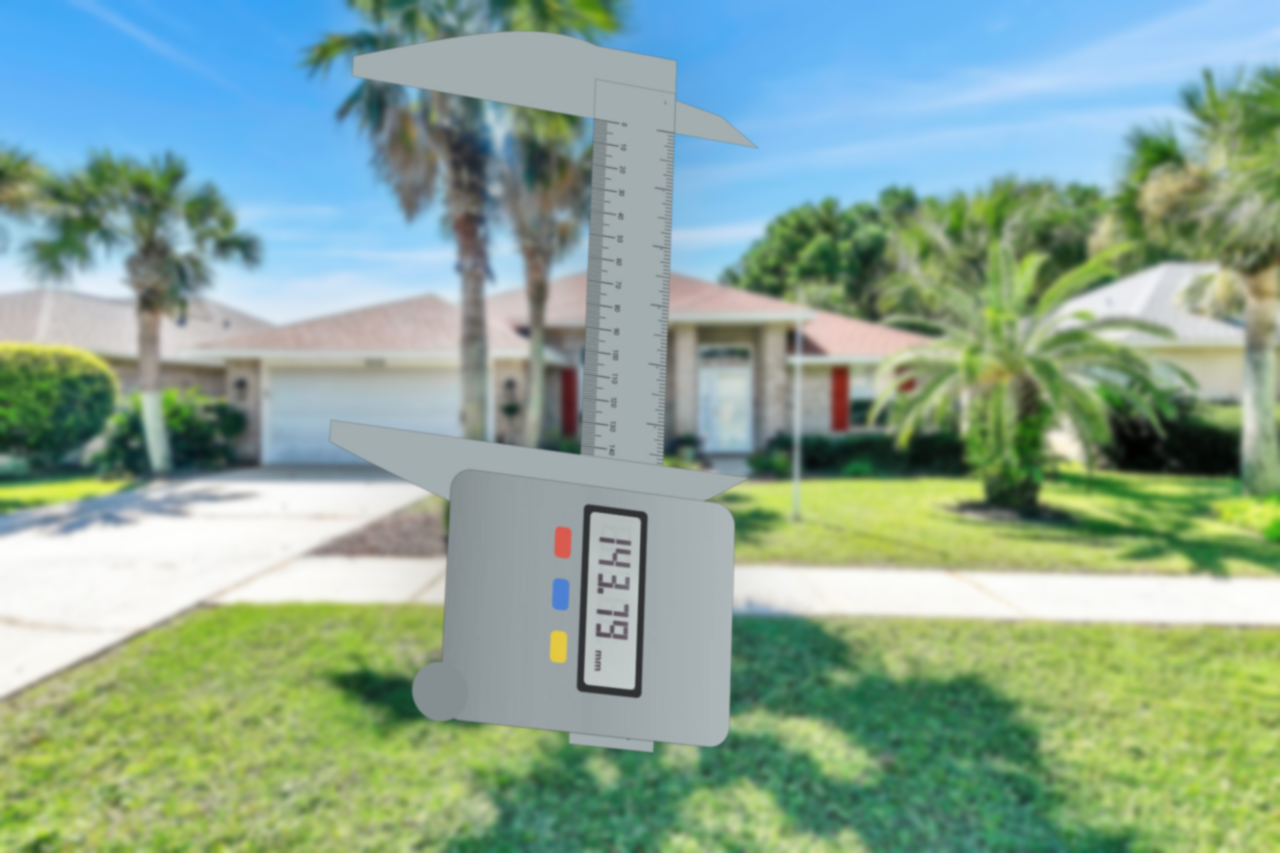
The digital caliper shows 143.79 mm
